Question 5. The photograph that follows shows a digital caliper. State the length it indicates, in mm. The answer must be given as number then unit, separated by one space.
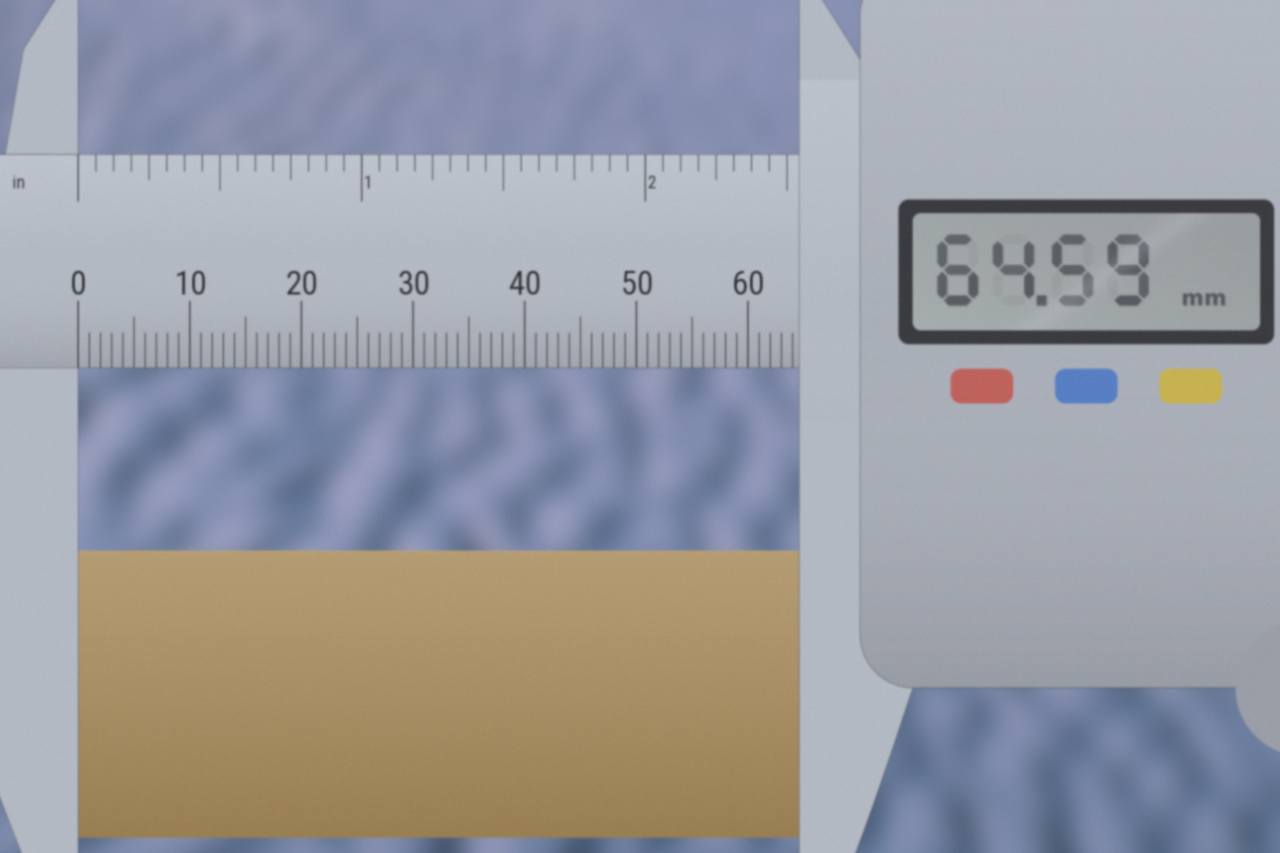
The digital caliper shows 64.59 mm
